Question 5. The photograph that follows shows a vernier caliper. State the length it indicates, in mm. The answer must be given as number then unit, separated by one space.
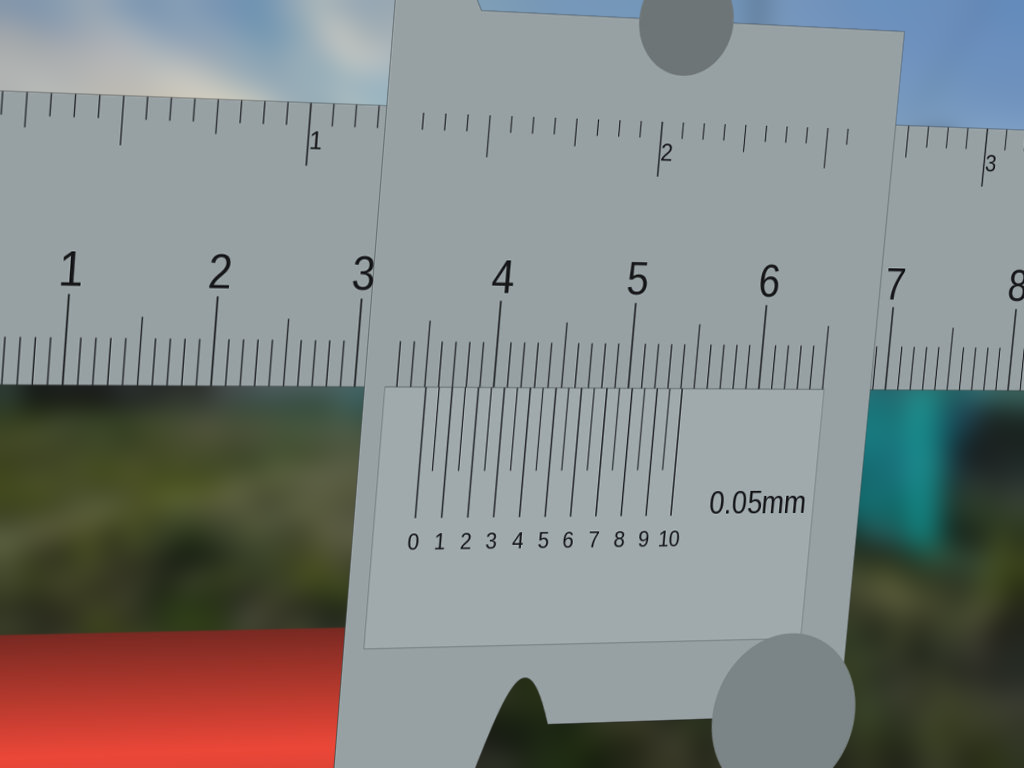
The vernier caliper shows 35.1 mm
